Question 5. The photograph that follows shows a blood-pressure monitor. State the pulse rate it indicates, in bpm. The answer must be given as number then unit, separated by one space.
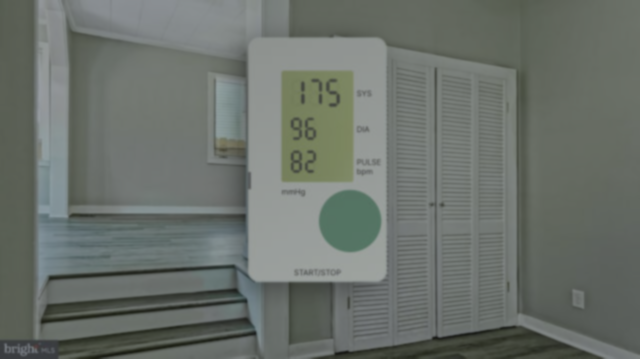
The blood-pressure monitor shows 82 bpm
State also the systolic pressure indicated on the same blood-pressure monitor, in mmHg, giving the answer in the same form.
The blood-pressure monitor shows 175 mmHg
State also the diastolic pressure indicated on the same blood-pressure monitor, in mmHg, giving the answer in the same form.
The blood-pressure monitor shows 96 mmHg
